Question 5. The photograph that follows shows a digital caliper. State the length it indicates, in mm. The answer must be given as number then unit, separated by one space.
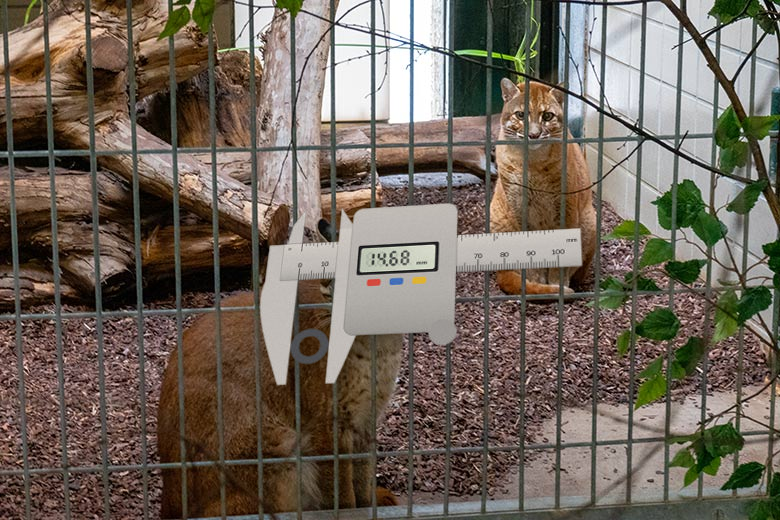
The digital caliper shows 14.68 mm
